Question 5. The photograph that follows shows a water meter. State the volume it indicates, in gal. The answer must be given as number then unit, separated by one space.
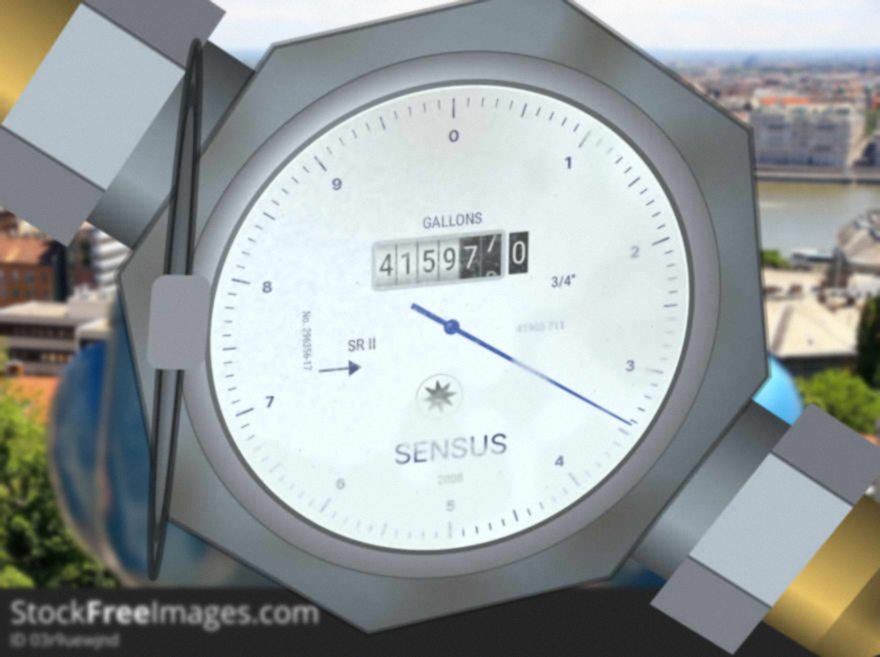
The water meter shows 4159773.4 gal
